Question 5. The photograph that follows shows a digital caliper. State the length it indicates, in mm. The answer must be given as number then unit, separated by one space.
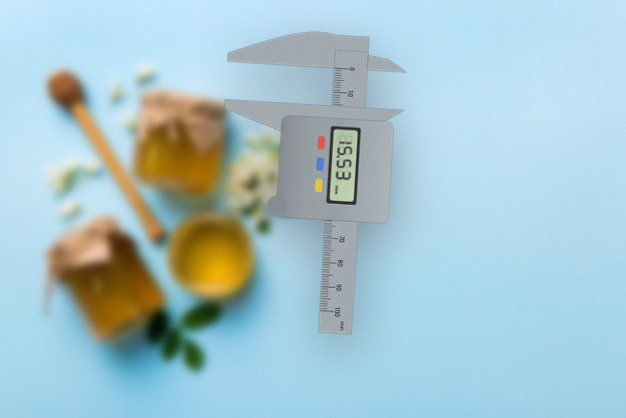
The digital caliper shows 15.53 mm
